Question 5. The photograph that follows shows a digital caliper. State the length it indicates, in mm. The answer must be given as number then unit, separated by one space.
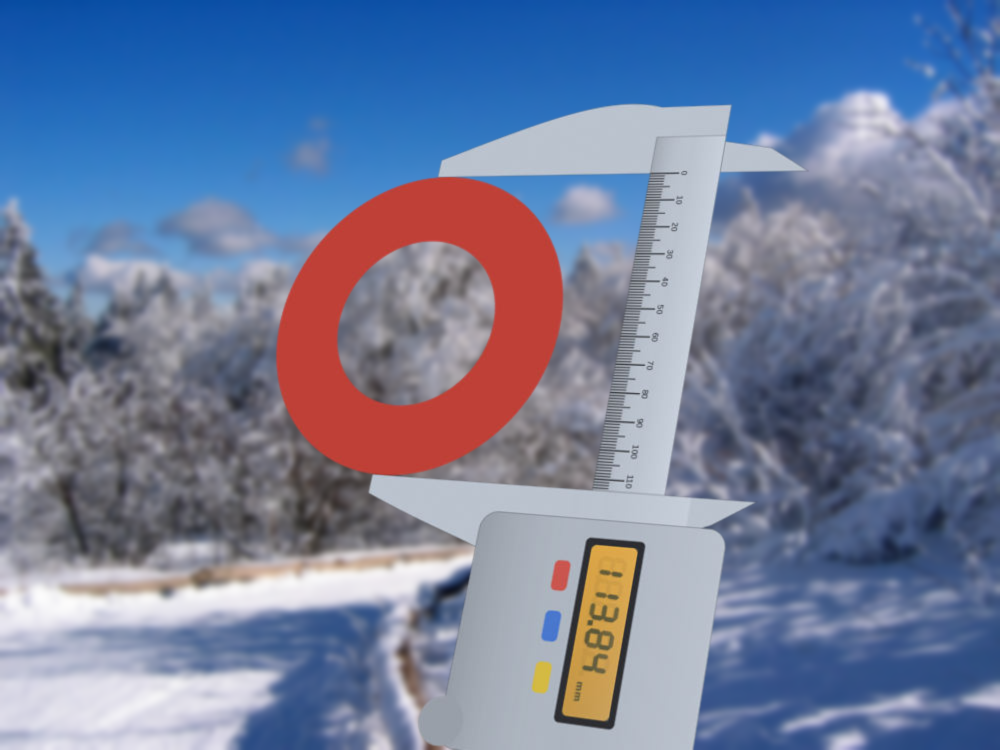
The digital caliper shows 113.84 mm
